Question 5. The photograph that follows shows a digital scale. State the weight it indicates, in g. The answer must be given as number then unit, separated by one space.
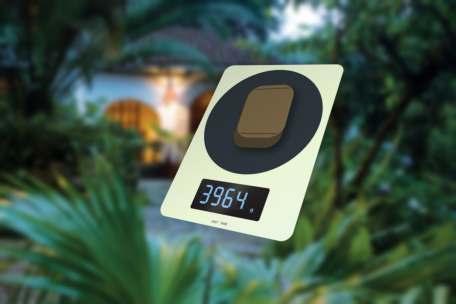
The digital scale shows 3964 g
